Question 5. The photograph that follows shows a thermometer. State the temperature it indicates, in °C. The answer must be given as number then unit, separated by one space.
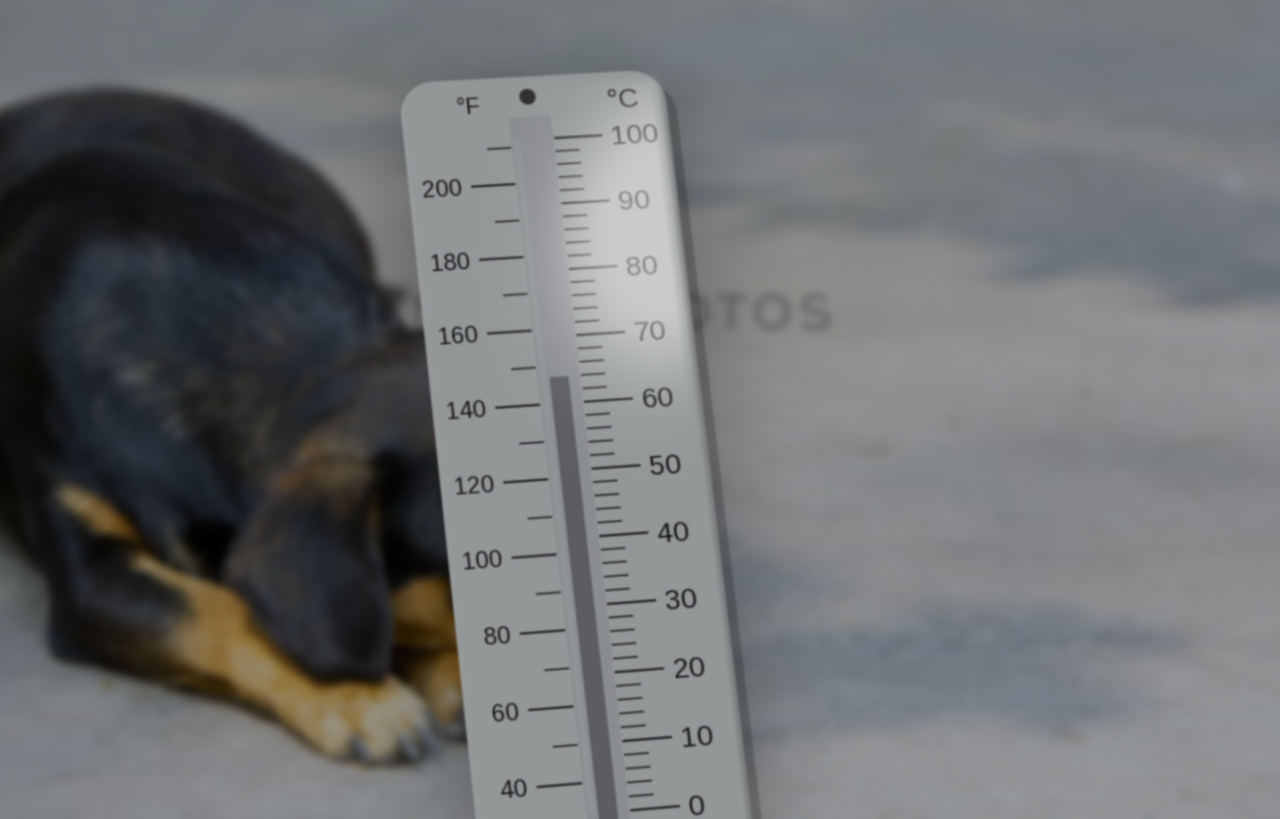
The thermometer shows 64 °C
